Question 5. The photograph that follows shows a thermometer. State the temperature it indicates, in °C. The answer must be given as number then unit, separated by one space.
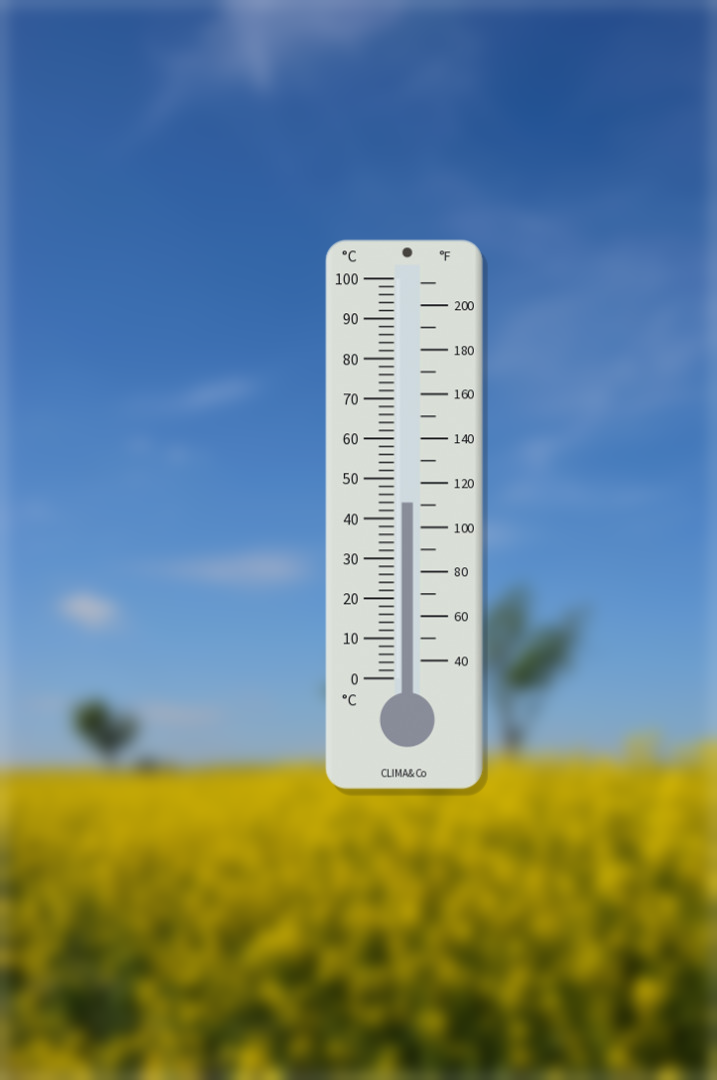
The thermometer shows 44 °C
